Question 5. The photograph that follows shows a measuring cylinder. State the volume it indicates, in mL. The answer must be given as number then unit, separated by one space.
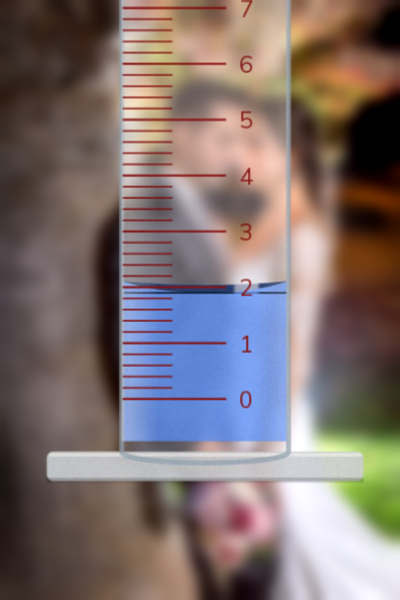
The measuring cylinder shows 1.9 mL
